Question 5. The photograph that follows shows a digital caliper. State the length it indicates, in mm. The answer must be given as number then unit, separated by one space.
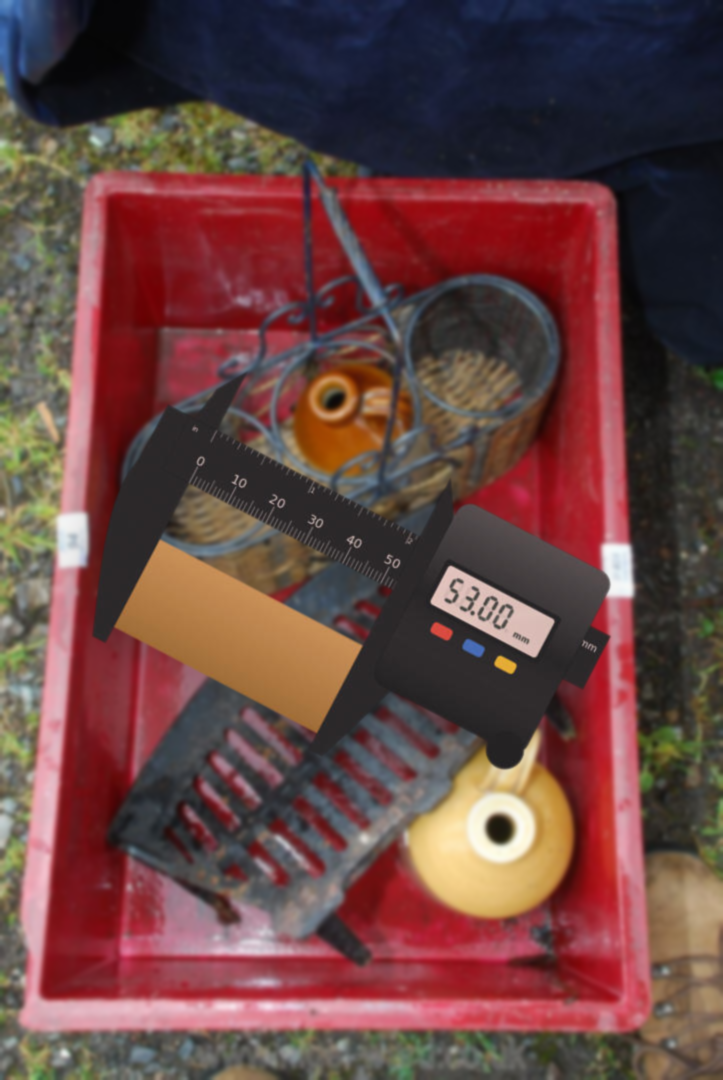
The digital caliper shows 53.00 mm
